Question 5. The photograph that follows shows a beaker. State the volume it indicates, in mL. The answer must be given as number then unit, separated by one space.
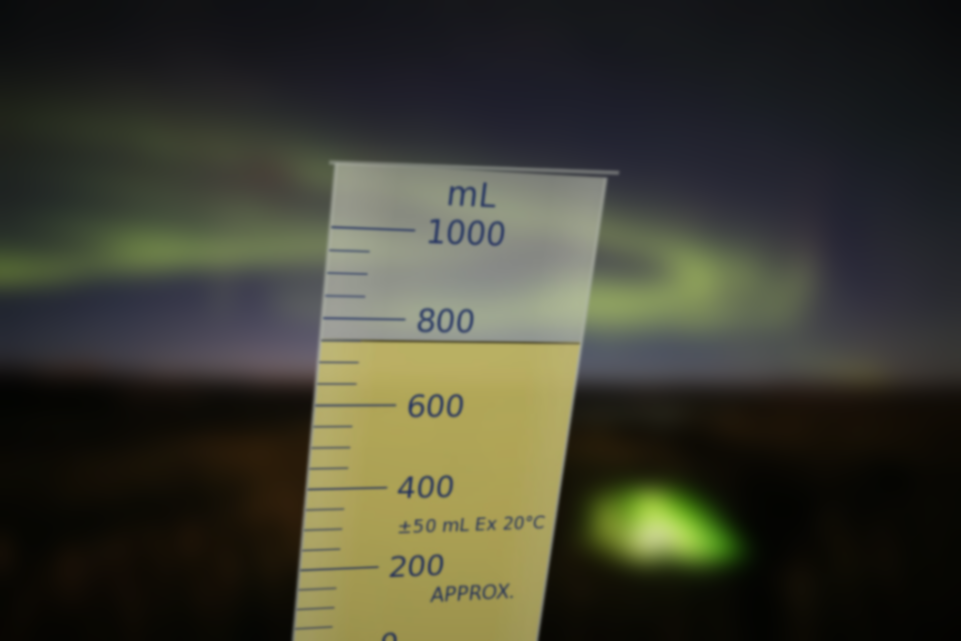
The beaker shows 750 mL
